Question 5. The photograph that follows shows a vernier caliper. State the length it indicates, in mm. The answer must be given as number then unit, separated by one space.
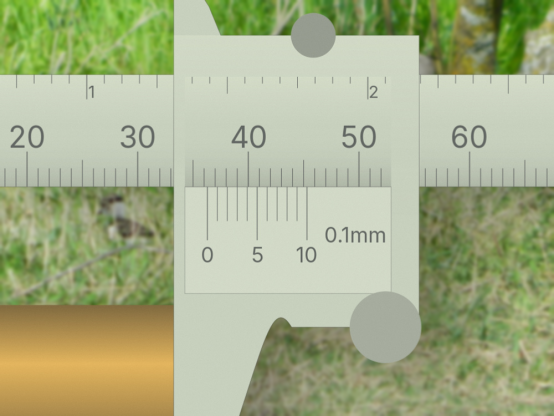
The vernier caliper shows 36.3 mm
